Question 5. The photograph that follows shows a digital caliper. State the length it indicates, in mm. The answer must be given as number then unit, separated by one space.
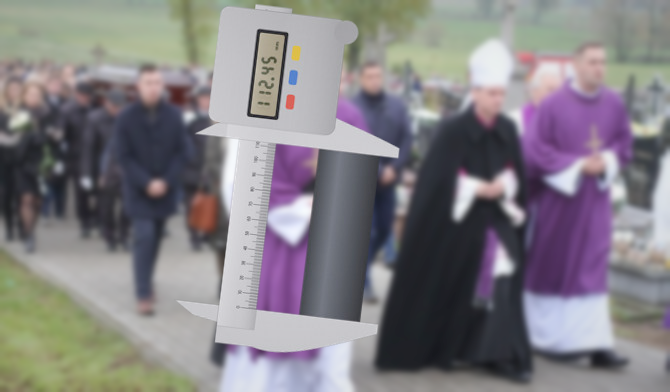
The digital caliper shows 112.45 mm
